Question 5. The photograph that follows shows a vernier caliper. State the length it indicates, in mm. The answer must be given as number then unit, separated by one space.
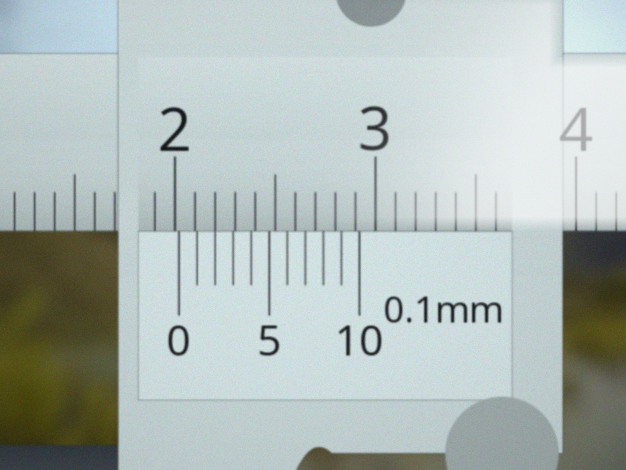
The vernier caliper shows 20.2 mm
